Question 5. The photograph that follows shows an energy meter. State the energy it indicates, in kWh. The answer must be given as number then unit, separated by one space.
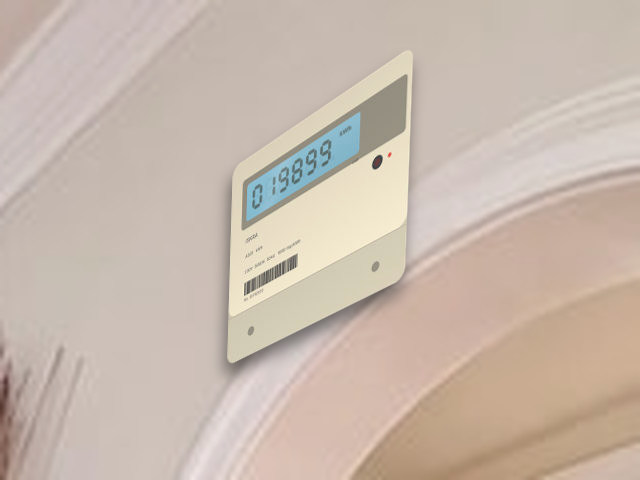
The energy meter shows 19899 kWh
